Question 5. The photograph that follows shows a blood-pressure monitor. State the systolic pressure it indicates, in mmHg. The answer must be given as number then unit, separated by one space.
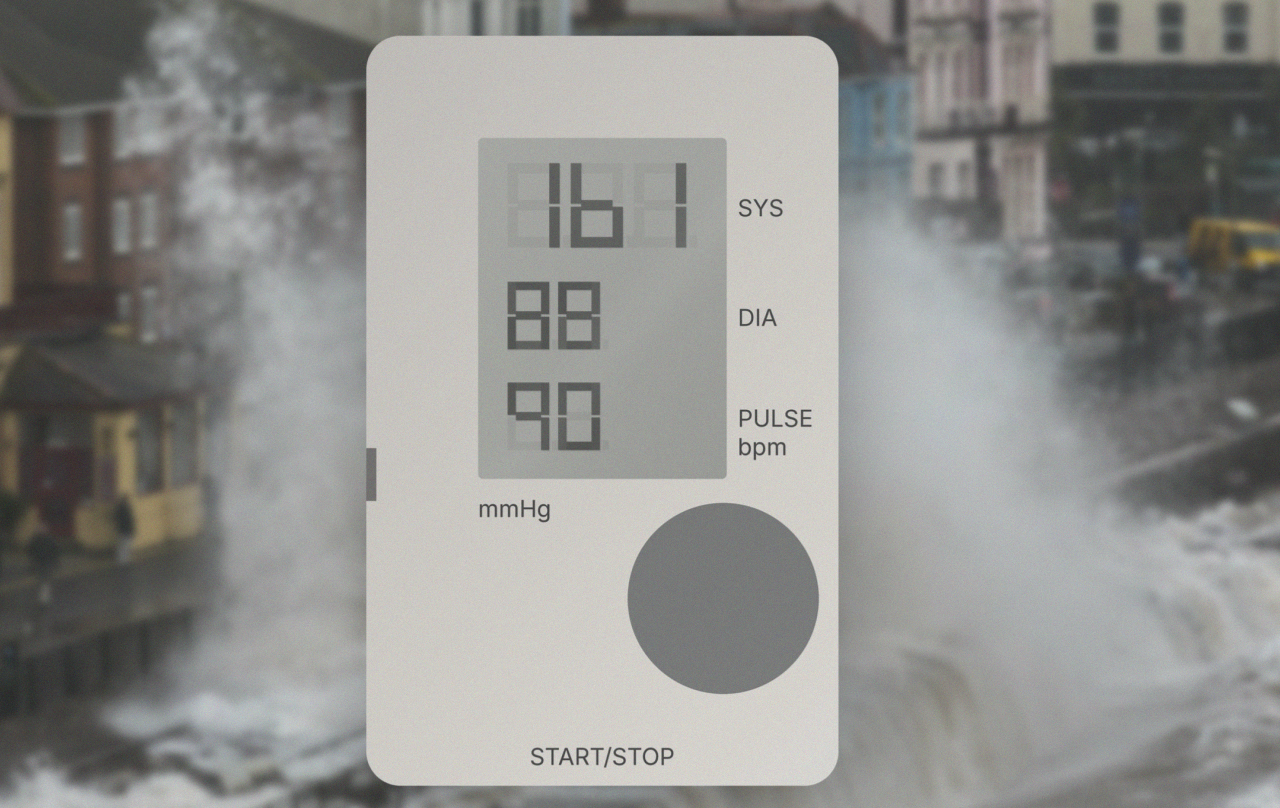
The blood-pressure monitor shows 161 mmHg
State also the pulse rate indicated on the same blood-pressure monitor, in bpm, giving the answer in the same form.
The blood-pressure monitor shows 90 bpm
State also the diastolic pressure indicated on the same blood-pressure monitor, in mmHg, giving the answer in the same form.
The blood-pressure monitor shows 88 mmHg
